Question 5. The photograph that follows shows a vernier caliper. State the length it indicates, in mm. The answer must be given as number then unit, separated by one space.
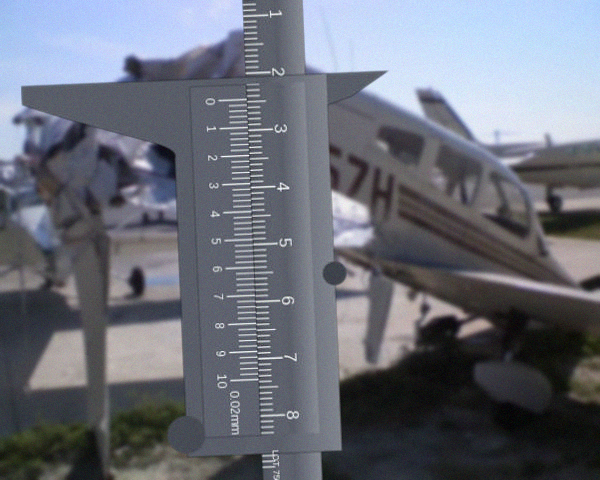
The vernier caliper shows 24.6 mm
